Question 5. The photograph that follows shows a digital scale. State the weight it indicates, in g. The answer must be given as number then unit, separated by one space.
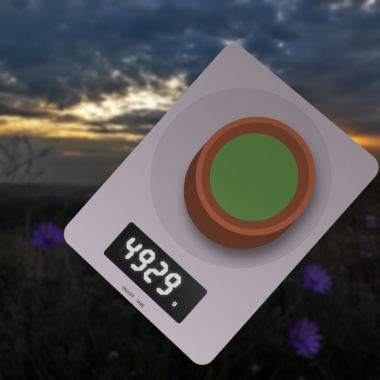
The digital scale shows 4929 g
